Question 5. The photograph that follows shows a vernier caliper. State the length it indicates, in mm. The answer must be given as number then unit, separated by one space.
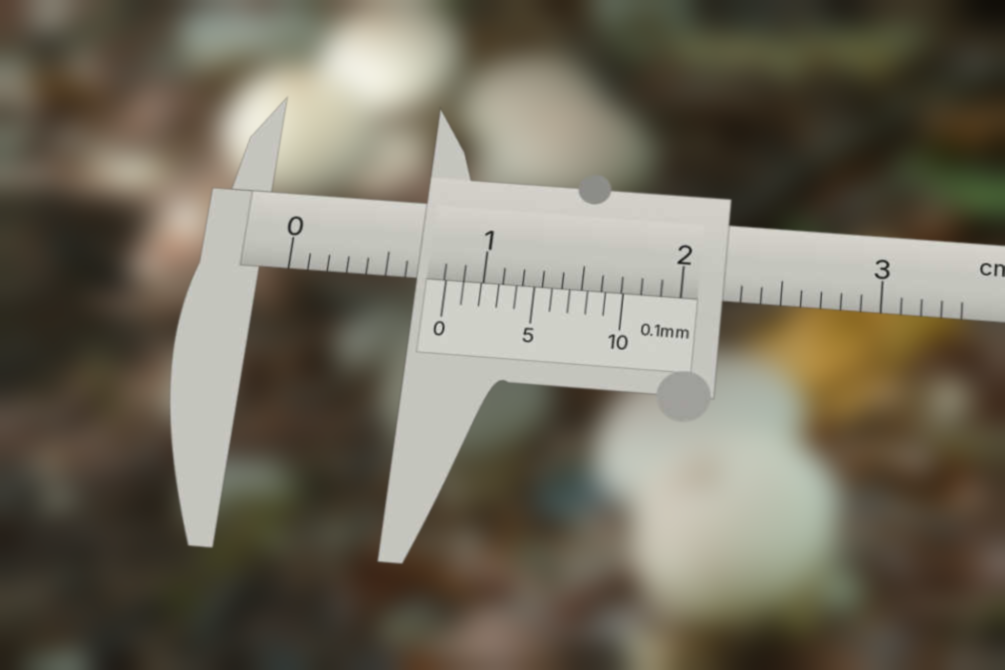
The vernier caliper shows 8.1 mm
